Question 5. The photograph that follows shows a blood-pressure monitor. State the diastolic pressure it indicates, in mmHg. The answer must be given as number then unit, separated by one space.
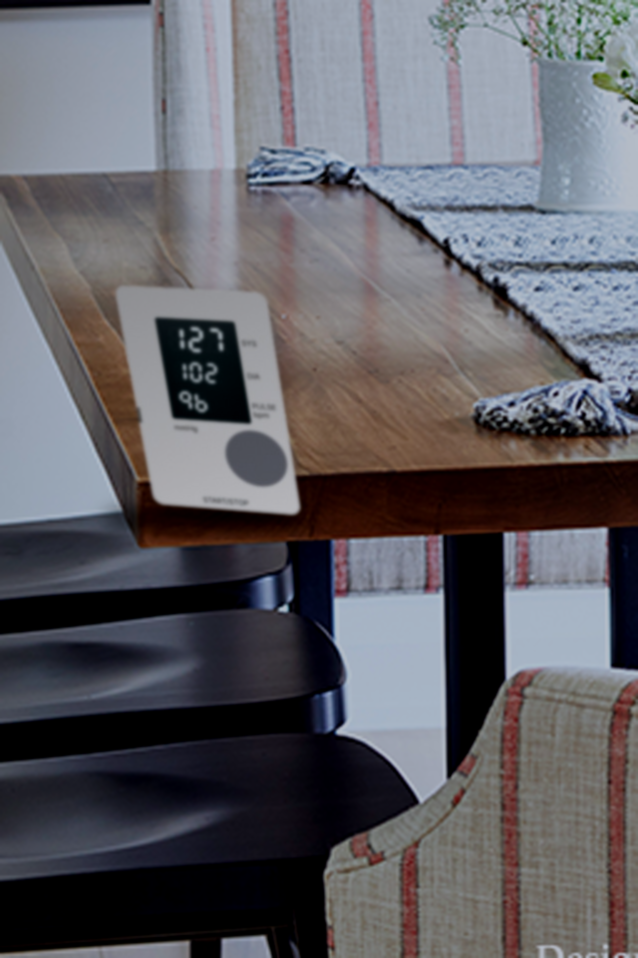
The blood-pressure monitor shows 102 mmHg
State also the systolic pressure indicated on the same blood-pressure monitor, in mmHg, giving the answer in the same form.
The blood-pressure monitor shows 127 mmHg
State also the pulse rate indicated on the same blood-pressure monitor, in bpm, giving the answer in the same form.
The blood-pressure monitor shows 96 bpm
